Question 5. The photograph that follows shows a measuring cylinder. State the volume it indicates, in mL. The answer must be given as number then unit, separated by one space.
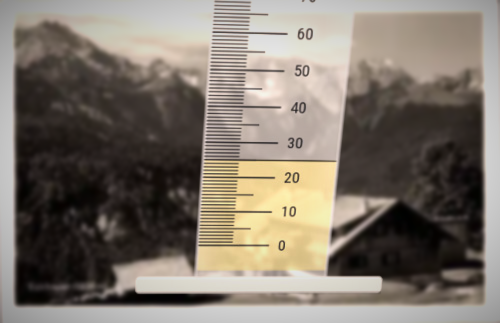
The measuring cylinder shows 25 mL
